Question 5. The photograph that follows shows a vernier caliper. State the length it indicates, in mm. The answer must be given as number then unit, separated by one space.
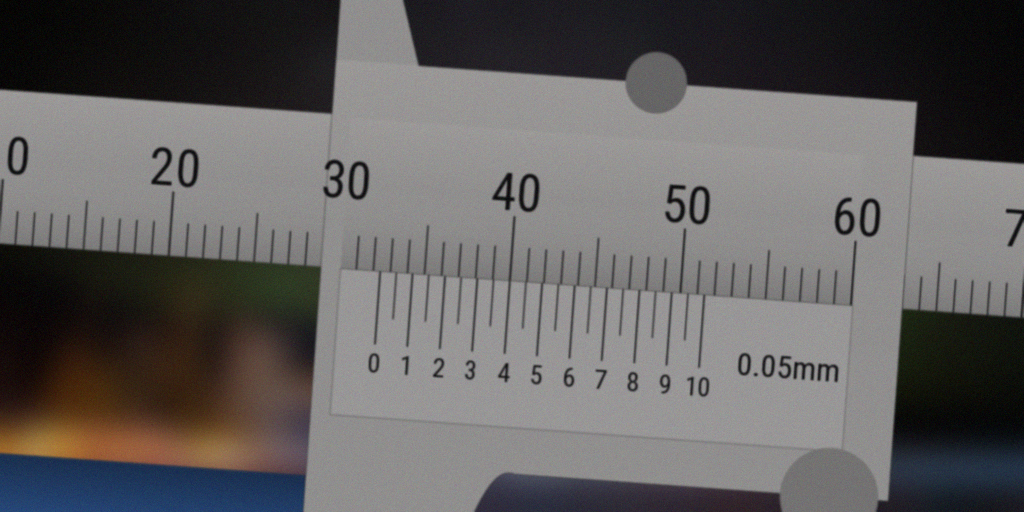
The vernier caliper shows 32.4 mm
